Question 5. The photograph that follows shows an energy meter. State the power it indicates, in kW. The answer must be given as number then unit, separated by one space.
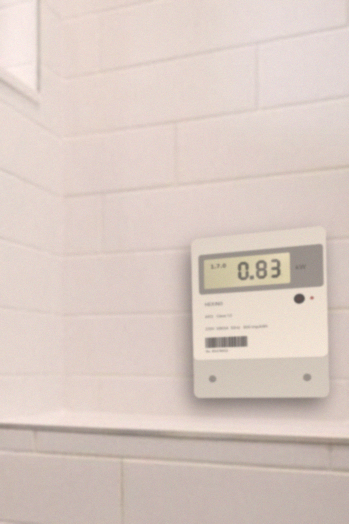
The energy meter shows 0.83 kW
